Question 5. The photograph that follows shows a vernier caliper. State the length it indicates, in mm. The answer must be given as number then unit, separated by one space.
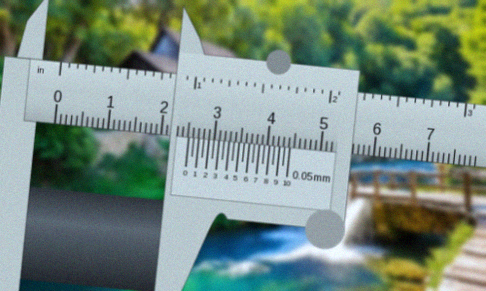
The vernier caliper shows 25.2 mm
